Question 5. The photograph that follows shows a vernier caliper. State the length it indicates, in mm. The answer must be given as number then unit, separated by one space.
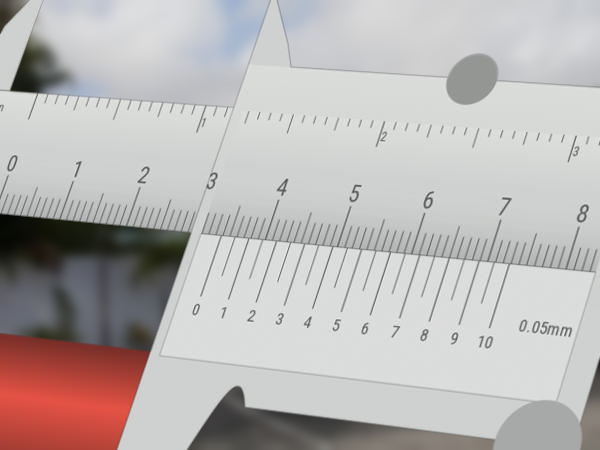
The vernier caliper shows 33.8 mm
